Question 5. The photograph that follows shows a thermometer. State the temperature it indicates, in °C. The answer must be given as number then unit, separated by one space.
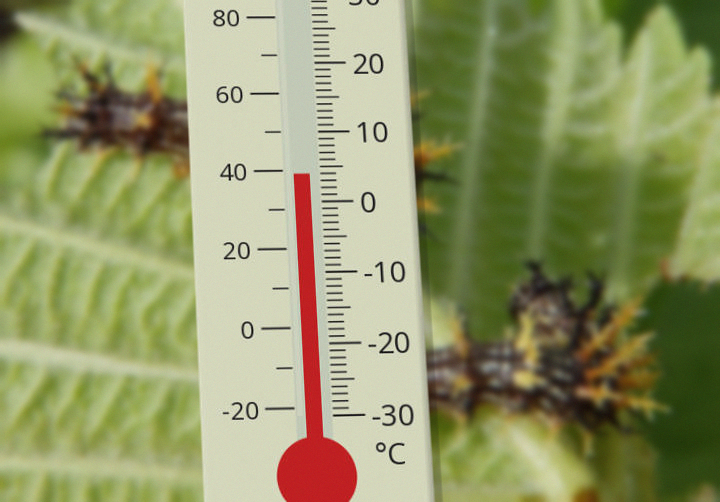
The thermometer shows 4 °C
